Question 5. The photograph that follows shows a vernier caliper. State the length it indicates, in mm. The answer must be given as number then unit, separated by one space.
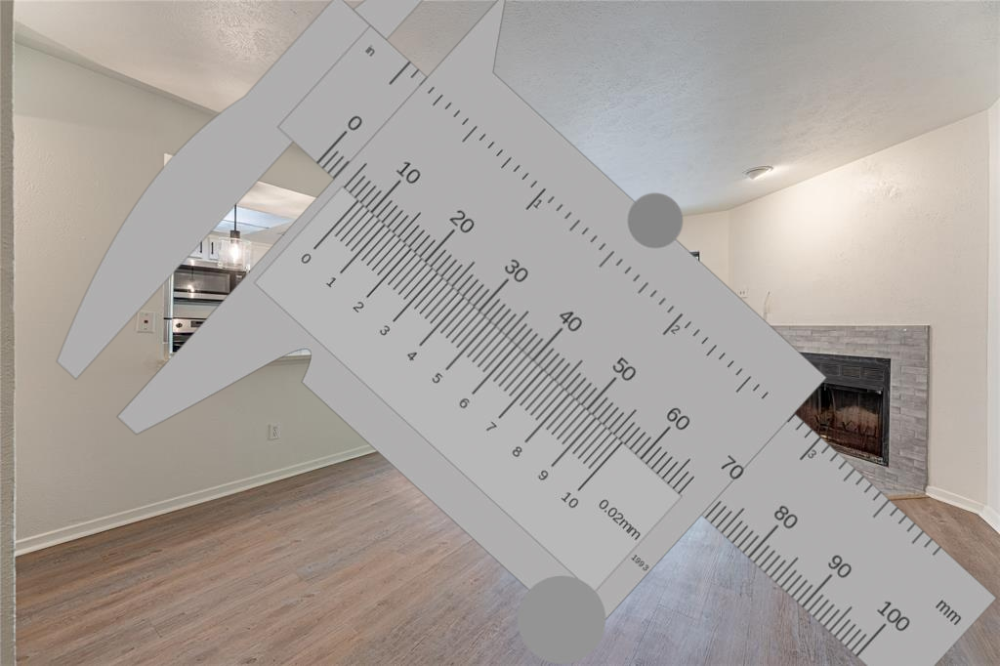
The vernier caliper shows 7.6 mm
